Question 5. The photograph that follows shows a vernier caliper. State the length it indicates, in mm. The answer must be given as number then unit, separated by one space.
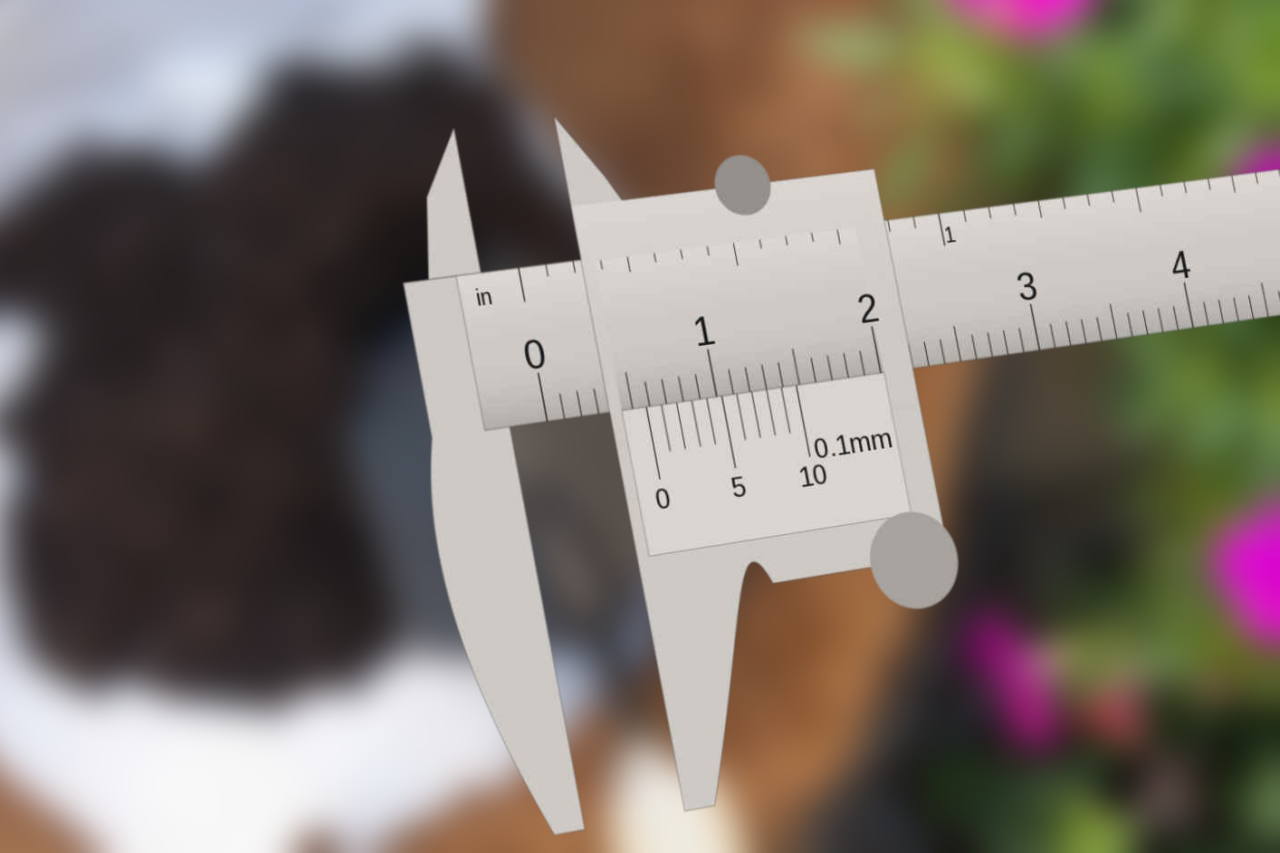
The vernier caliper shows 5.8 mm
